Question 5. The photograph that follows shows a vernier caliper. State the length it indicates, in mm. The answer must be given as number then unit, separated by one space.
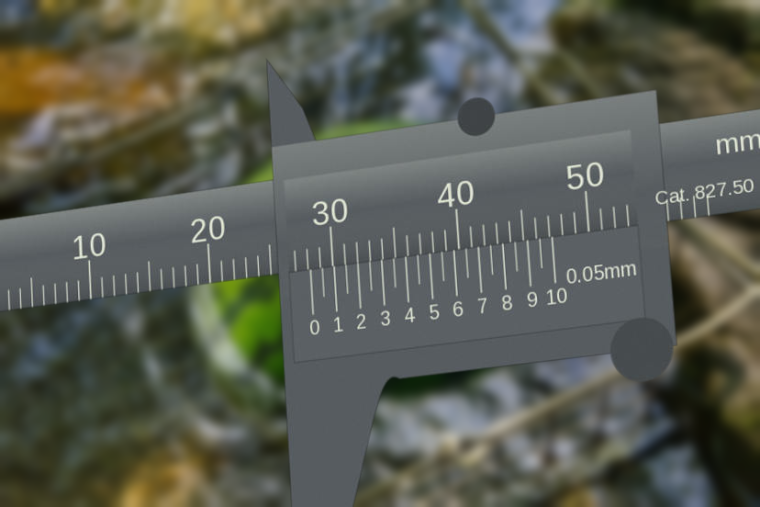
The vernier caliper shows 28.2 mm
